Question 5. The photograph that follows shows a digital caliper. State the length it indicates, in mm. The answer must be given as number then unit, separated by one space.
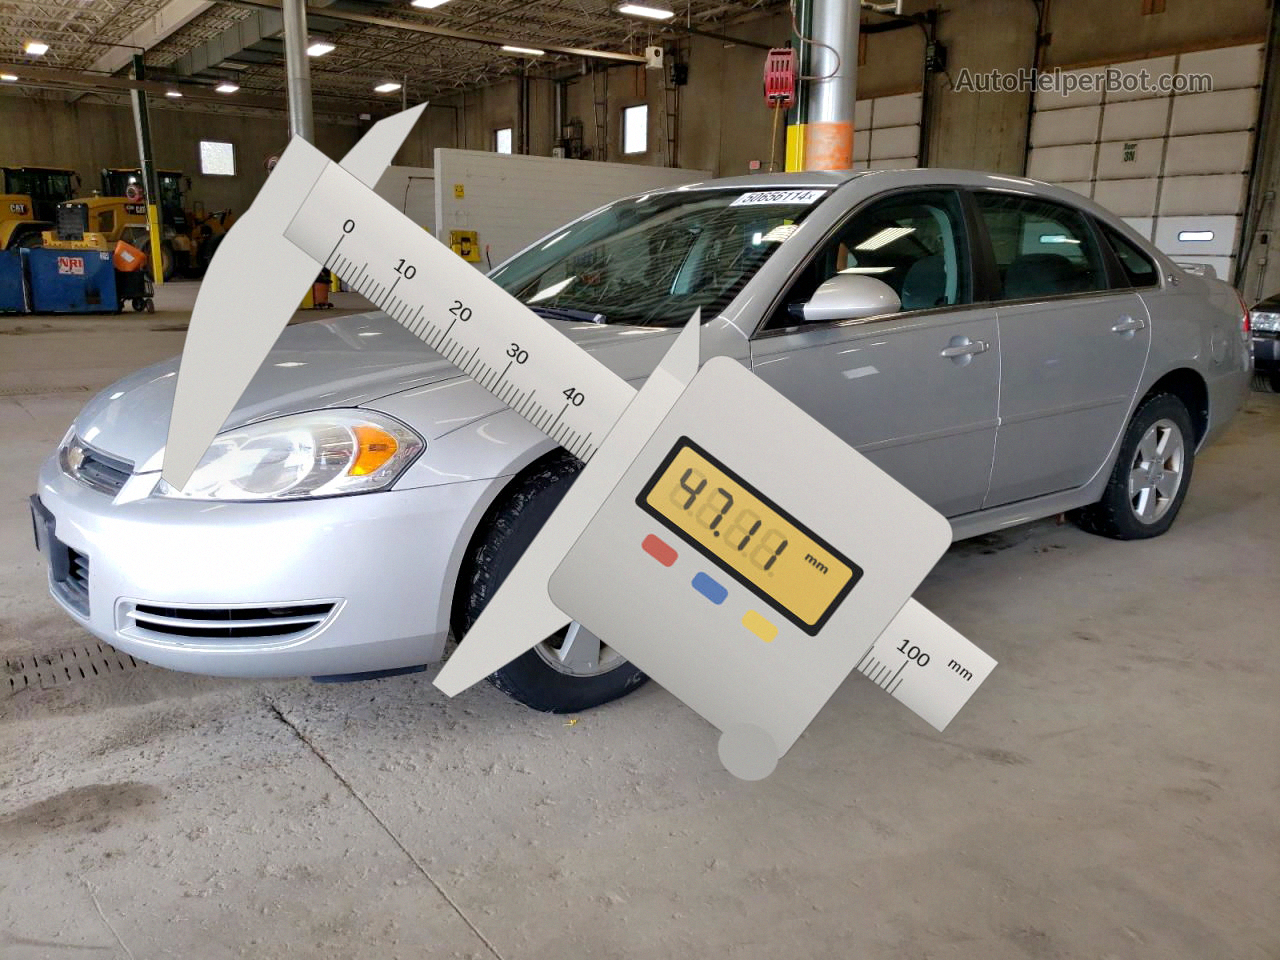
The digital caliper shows 47.11 mm
